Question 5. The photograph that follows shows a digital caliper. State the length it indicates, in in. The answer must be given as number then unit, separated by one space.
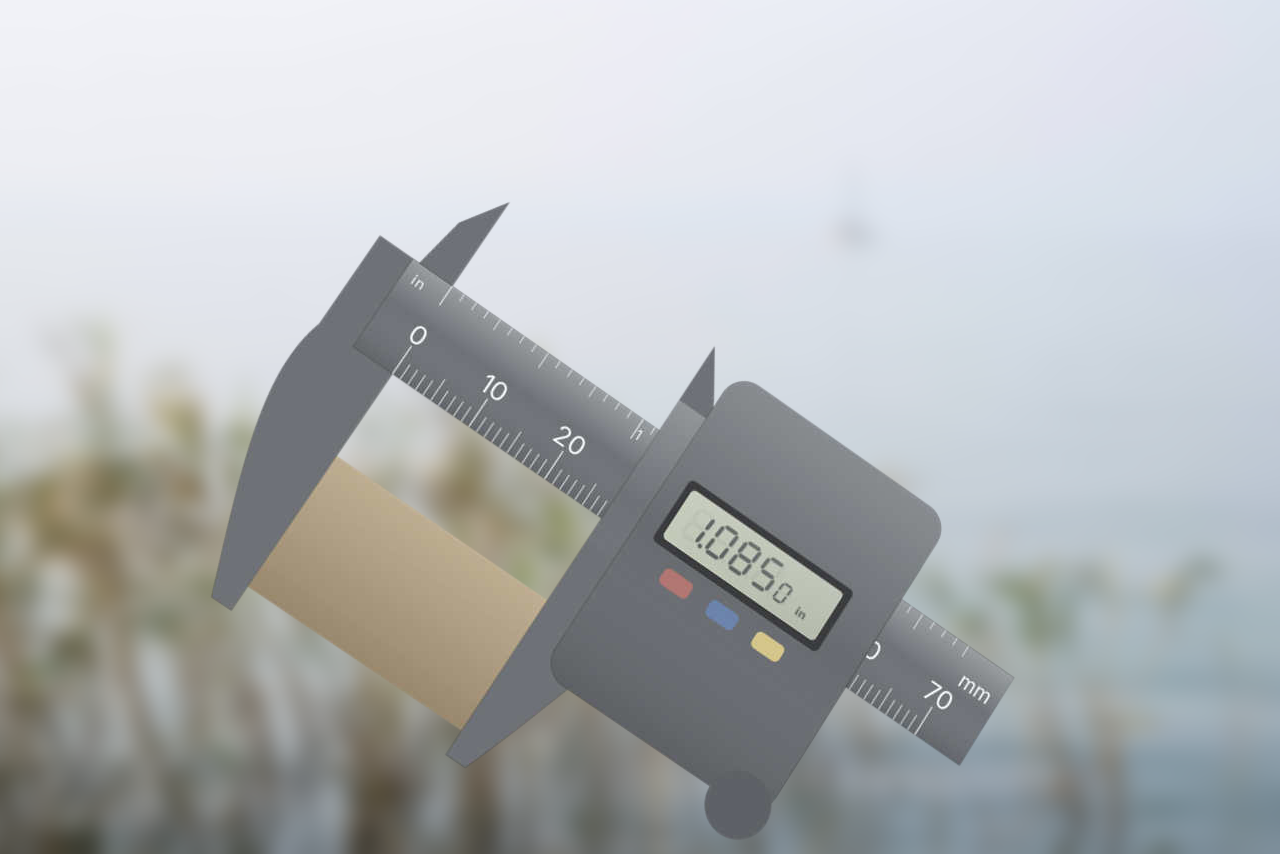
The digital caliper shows 1.0850 in
